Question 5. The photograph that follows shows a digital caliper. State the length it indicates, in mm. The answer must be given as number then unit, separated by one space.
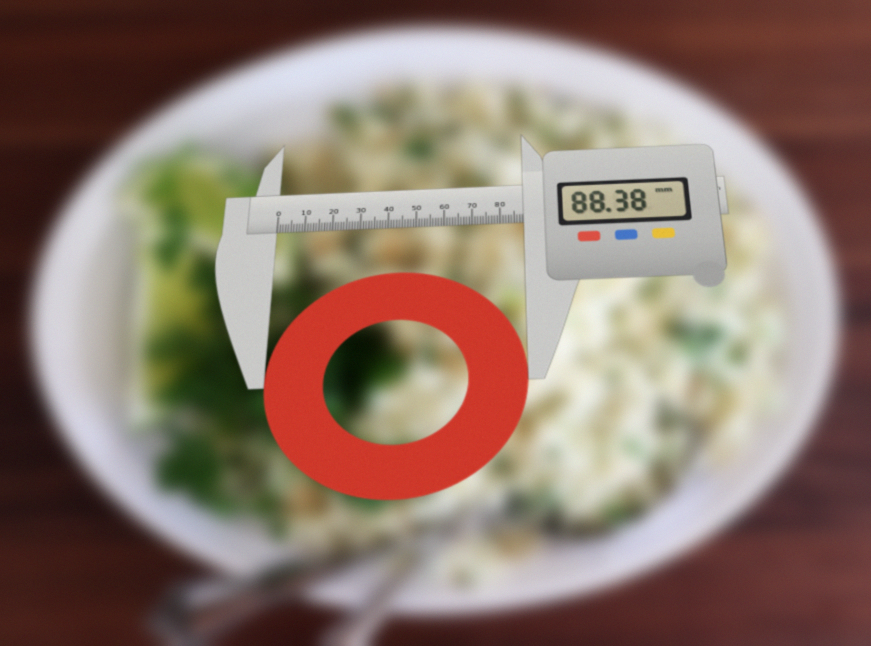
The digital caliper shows 88.38 mm
